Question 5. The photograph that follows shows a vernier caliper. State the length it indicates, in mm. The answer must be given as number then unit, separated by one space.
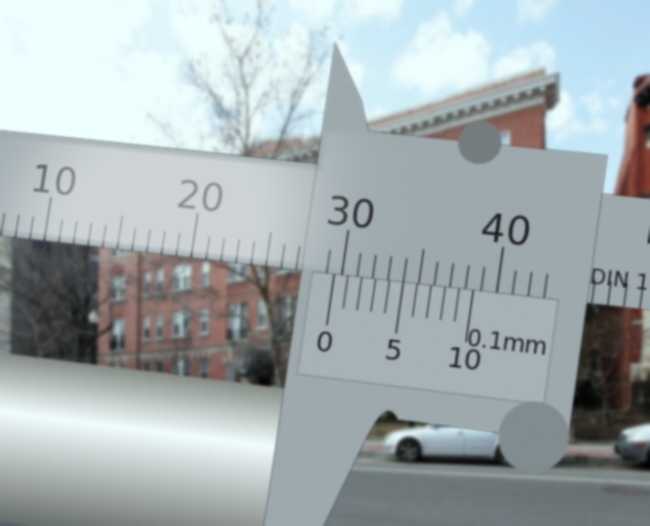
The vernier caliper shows 29.5 mm
